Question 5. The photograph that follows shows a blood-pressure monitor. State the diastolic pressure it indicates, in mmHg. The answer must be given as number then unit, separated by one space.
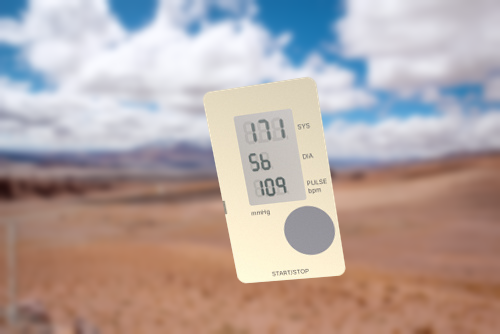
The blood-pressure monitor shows 56 mmHg
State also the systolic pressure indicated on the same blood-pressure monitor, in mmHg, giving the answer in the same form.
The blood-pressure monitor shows 171 mmHg
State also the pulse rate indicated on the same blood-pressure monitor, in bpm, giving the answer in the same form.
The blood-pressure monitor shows 109 bpm
